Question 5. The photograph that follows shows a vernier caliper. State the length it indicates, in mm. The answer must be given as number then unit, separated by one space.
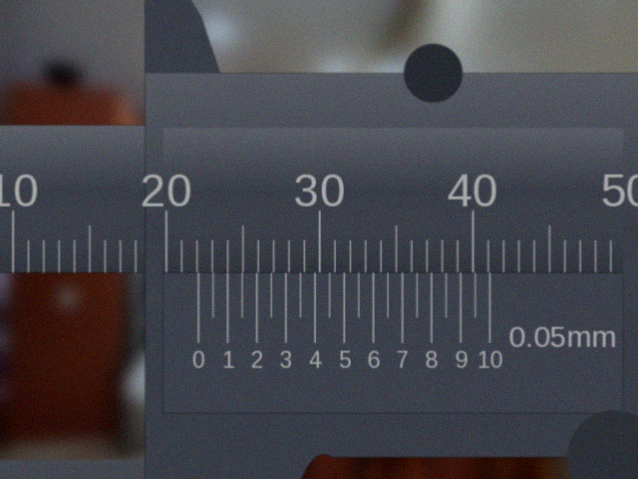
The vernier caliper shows 22.1 mm
